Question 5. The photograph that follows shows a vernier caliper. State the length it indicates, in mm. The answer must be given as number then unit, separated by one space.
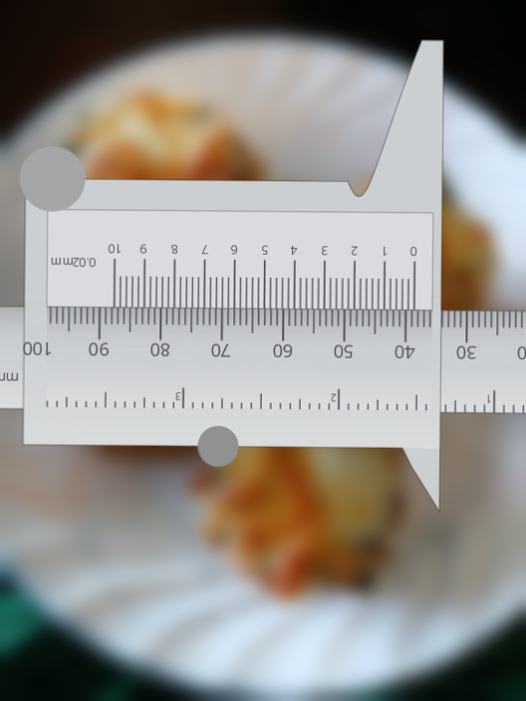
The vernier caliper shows 38.6 mm
